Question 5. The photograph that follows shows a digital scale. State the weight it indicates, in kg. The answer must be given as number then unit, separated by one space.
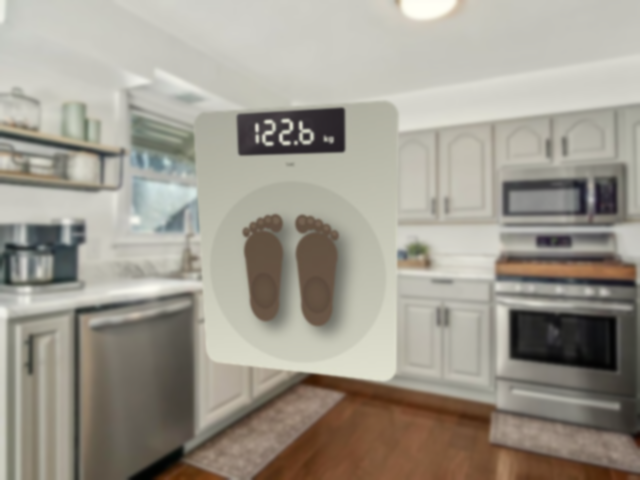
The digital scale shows 122.6 kg
